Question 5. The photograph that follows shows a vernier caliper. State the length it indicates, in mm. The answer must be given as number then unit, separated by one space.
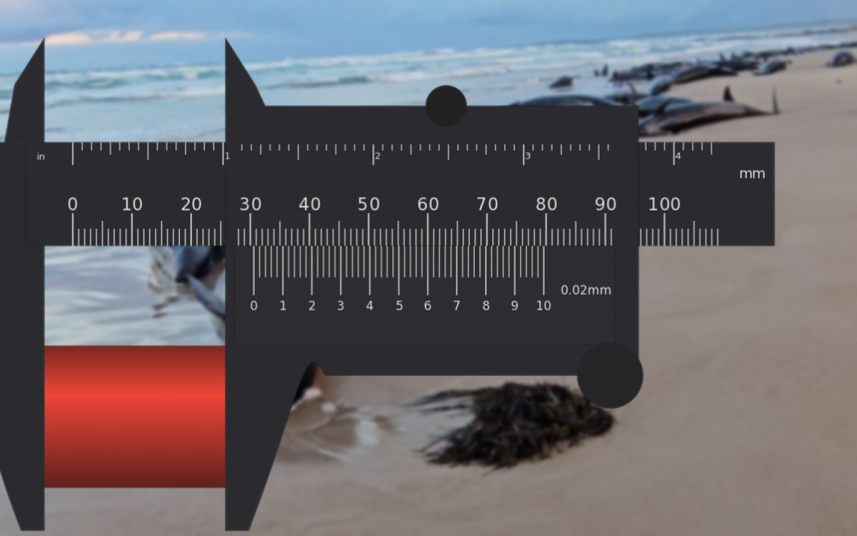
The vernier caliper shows 30.6 mm
